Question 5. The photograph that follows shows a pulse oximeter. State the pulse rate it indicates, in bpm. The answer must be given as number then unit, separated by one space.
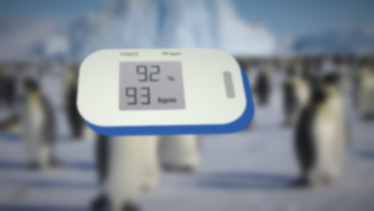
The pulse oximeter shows 93 bpm
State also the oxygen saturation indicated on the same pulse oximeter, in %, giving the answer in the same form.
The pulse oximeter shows 92 %
